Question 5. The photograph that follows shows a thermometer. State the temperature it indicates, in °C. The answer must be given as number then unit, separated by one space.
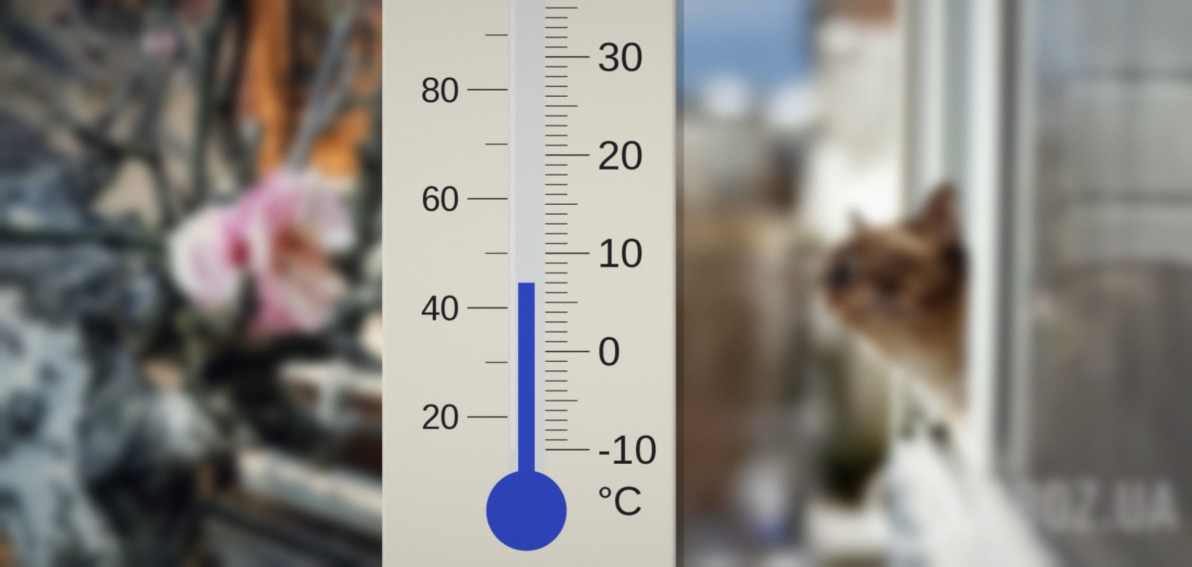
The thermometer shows 7 °C
